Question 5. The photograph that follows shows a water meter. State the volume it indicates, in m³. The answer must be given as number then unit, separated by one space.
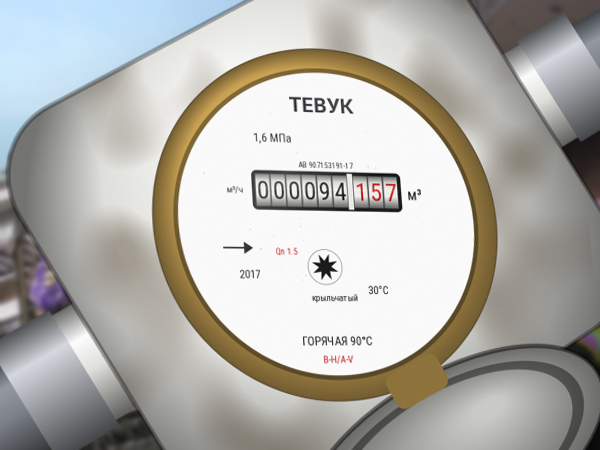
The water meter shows 94.157 m³
